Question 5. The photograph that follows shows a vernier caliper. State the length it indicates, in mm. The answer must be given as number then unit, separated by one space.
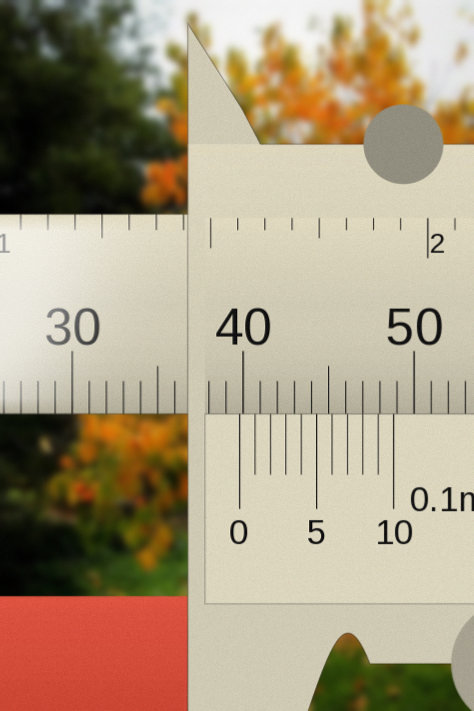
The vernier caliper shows 39.8 mm
